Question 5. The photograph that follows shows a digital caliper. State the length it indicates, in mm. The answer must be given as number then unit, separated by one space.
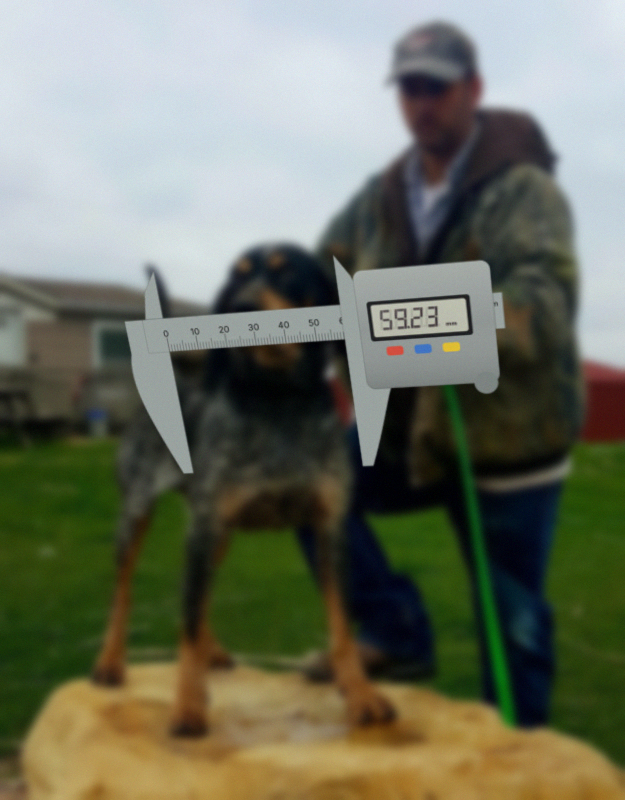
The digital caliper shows 59.23 mm
